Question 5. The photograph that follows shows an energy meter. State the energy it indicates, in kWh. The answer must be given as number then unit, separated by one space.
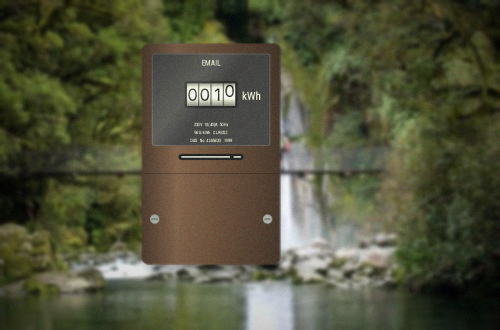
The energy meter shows 10 kWh
